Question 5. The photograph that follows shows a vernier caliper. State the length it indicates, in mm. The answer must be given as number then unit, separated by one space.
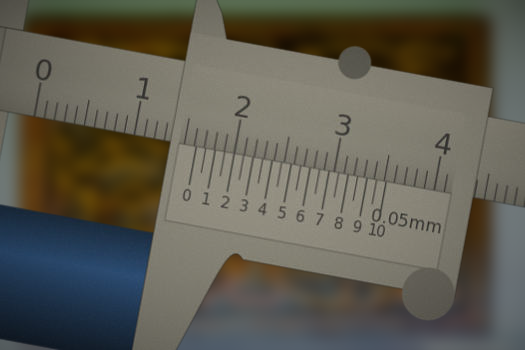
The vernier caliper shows 16.2 mm
